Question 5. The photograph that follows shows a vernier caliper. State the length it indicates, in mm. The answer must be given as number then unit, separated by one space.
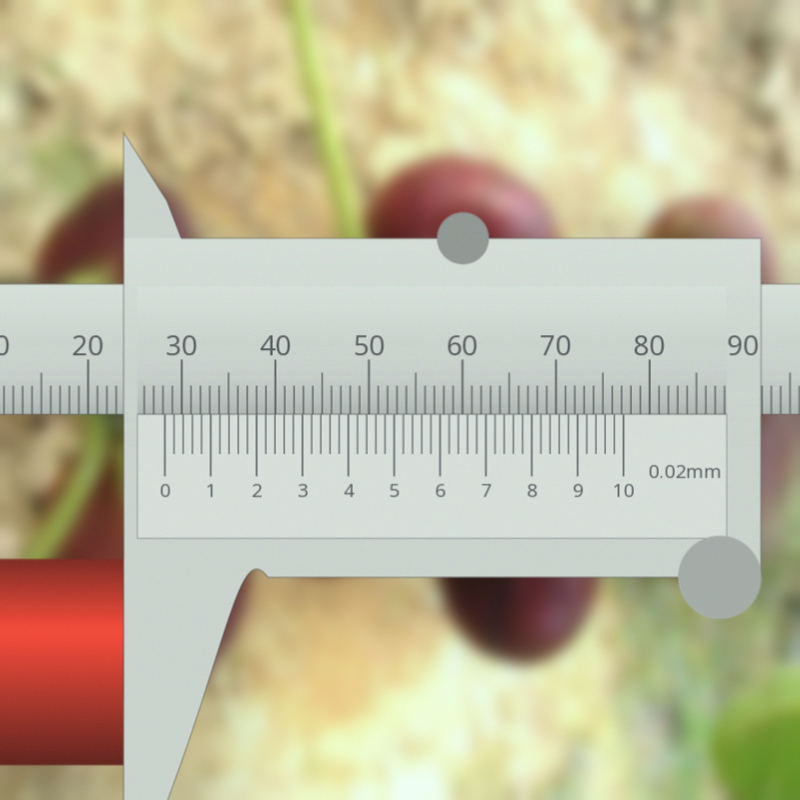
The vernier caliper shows 28.2 mm
